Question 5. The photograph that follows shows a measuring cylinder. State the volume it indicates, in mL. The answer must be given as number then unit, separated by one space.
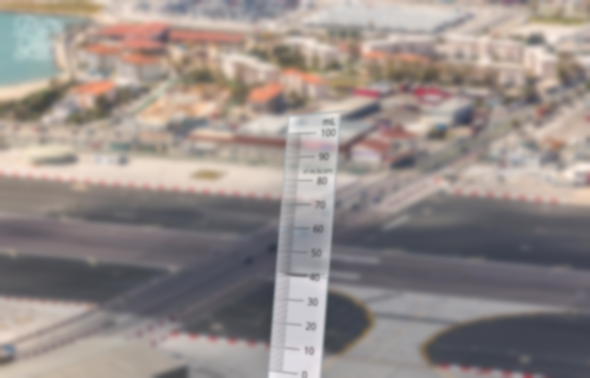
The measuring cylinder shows 40 mL
